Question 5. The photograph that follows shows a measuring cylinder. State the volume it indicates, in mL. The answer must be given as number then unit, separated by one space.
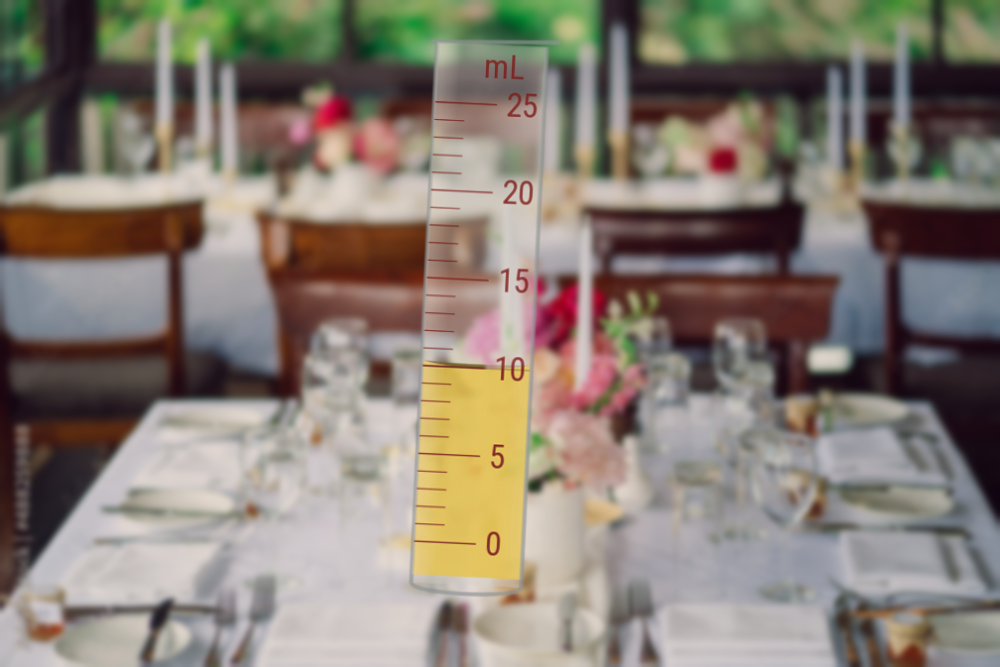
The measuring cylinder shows 10 mL
